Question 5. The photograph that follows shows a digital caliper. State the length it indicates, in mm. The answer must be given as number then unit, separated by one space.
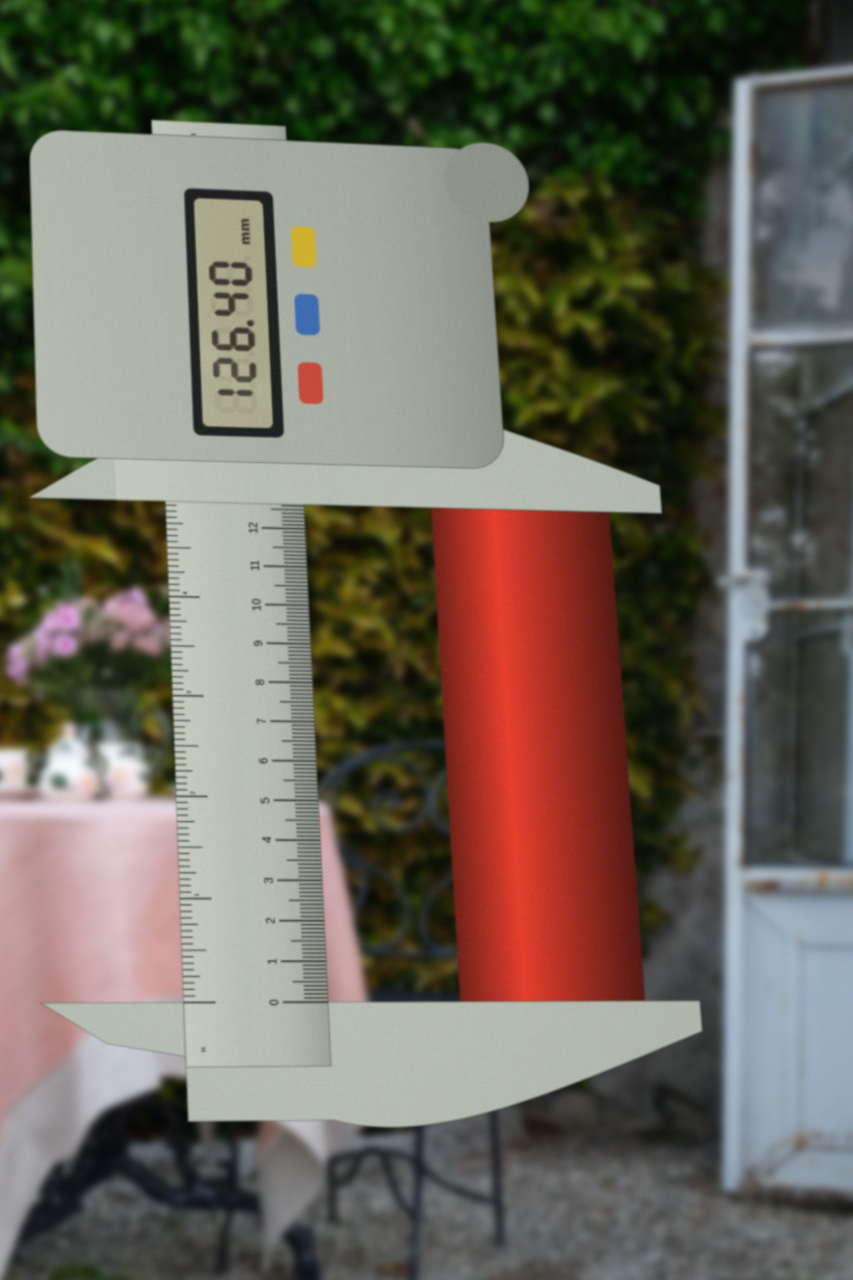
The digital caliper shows 126.40 mm
